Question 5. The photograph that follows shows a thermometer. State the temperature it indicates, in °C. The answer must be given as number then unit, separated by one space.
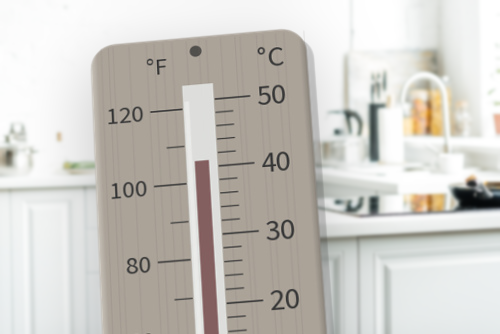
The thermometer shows 41 °C
